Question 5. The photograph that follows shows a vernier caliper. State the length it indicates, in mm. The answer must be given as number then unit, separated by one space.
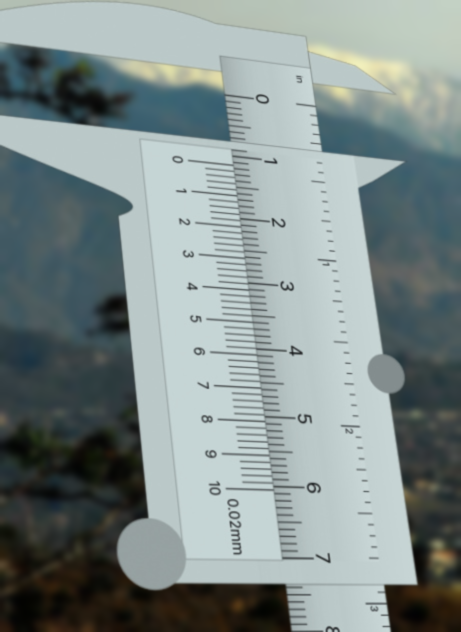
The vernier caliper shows 11.5 mm
